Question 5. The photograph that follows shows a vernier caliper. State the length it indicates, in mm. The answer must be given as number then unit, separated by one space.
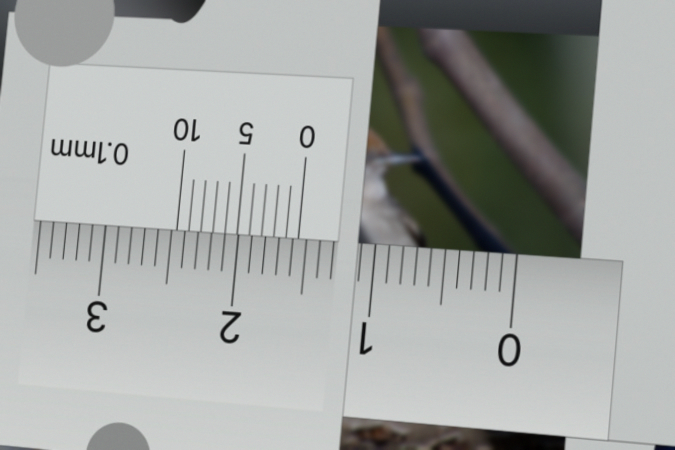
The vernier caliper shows 15.6 mm
